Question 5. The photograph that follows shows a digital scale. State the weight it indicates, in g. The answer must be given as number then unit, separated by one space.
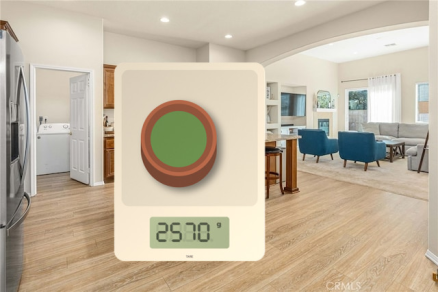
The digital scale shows 2570 g
